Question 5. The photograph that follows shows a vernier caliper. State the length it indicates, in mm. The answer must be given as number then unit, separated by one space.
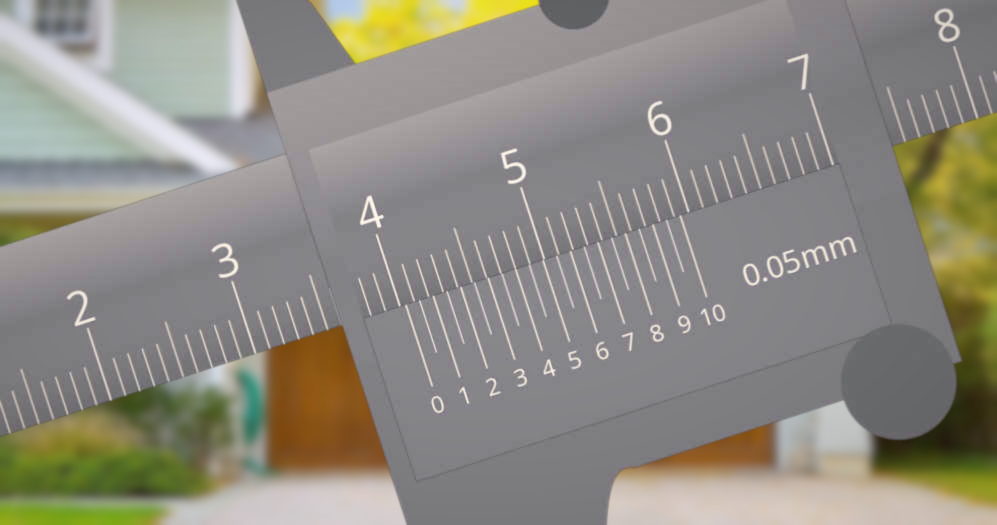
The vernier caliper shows 40.4 mm
